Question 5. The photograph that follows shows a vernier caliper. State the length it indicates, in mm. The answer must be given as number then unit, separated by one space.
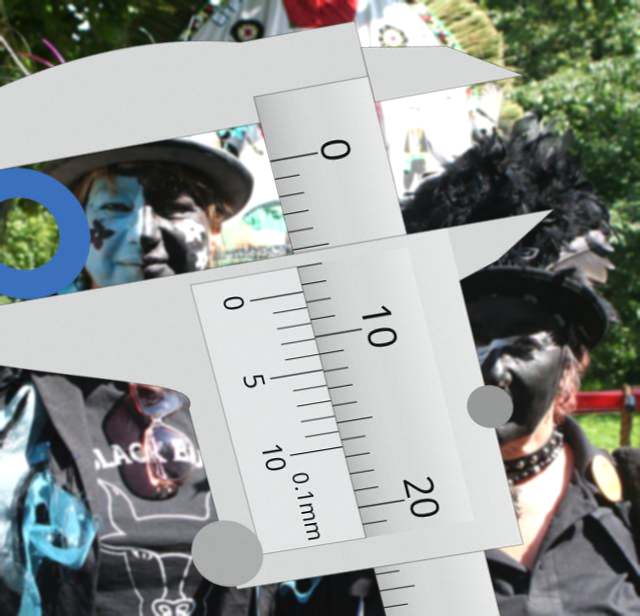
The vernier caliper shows 7.4 mm
